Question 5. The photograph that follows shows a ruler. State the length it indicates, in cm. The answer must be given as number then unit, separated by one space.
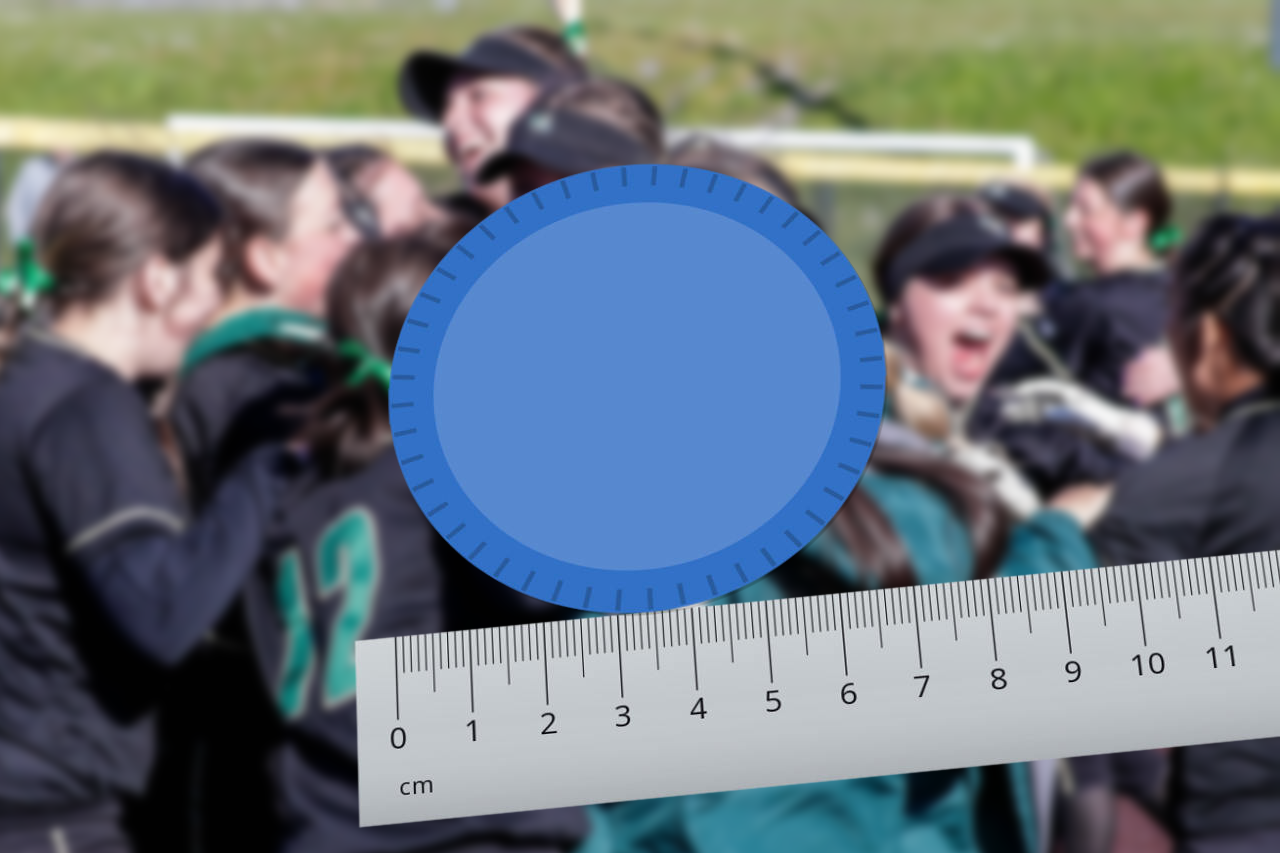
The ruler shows 6.9 cm
